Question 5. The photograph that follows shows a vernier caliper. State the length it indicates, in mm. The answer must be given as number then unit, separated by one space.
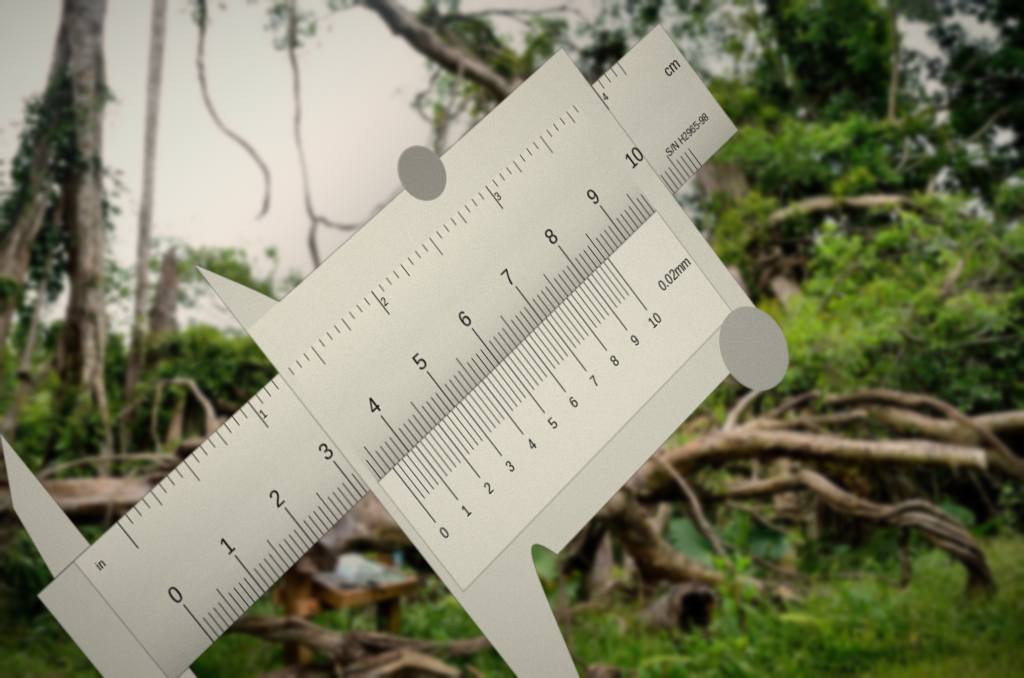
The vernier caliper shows 36.5 mm
